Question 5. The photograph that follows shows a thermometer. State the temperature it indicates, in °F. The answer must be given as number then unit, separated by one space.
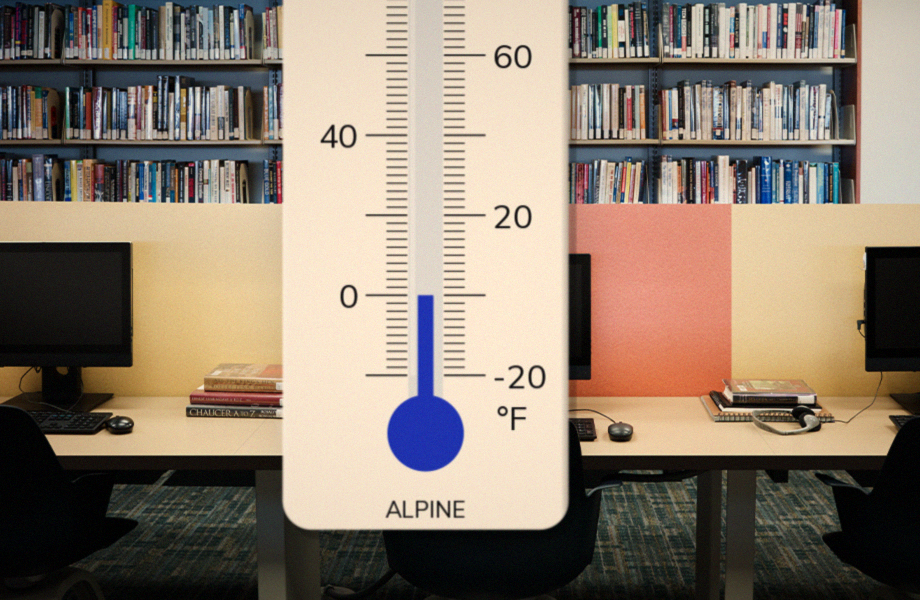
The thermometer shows 0 °F
